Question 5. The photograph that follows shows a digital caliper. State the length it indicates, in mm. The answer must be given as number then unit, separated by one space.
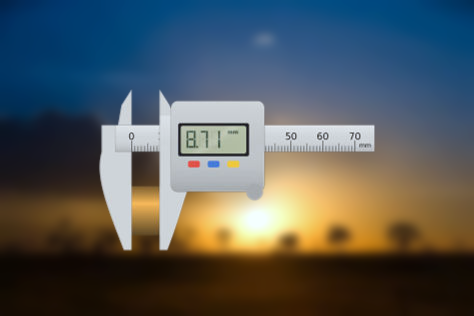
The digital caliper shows 8.71 mm
